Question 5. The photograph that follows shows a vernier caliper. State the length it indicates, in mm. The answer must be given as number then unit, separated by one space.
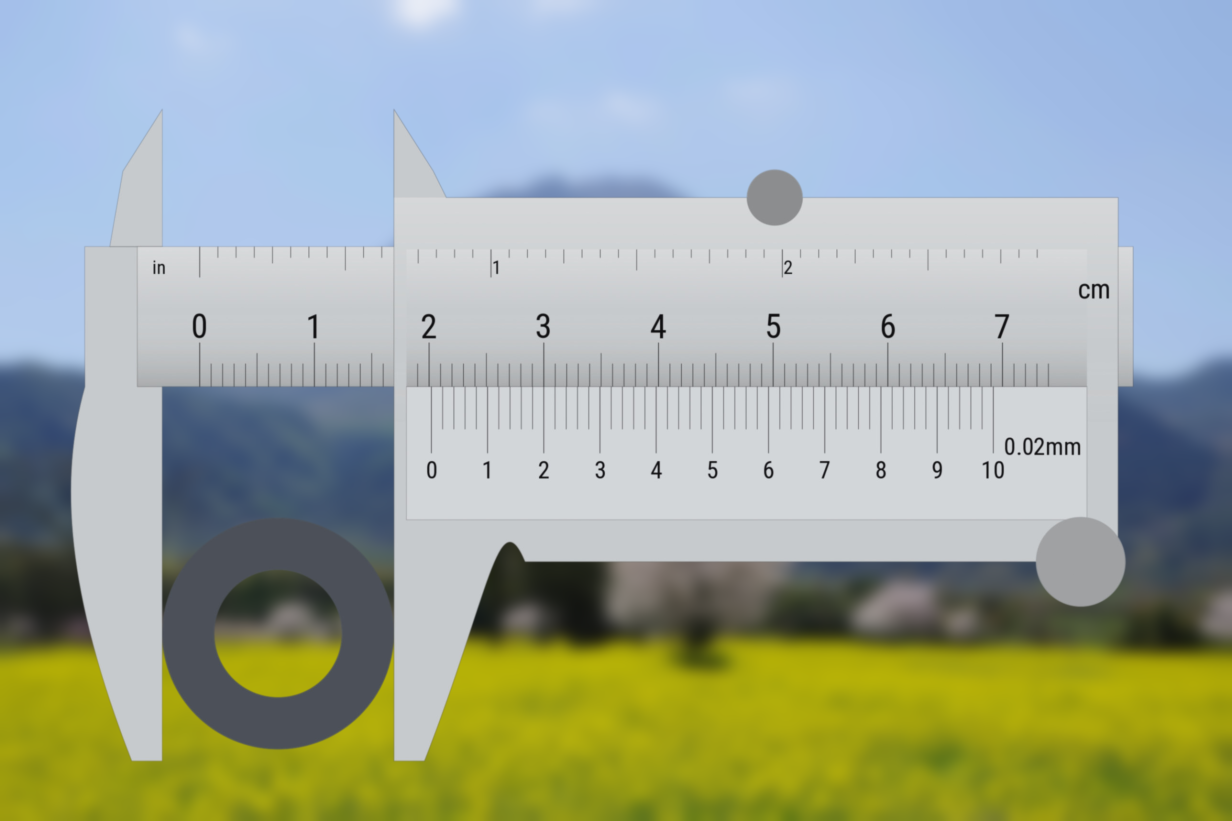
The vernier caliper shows 20.2 mm
